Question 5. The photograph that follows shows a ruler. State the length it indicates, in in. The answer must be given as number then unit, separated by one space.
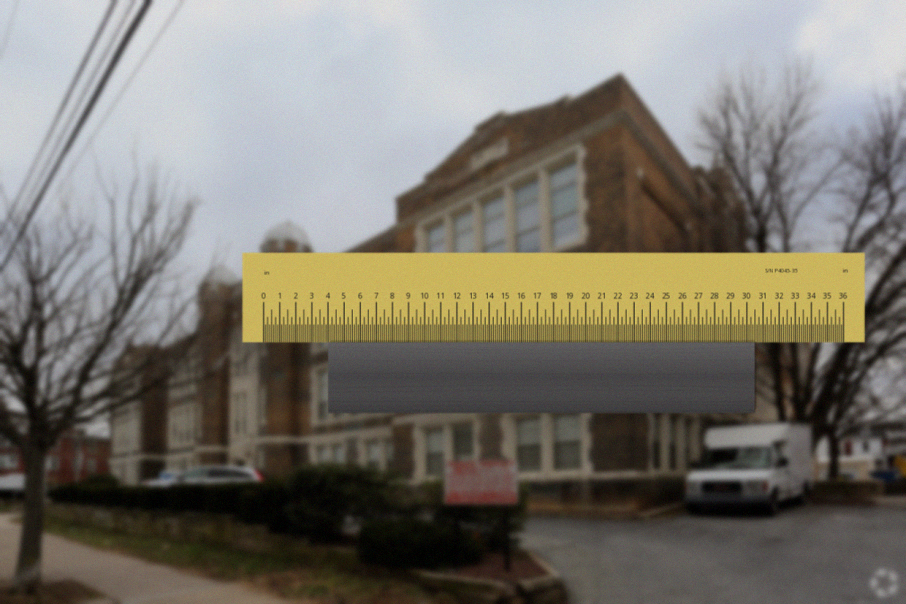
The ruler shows 26.5 in
